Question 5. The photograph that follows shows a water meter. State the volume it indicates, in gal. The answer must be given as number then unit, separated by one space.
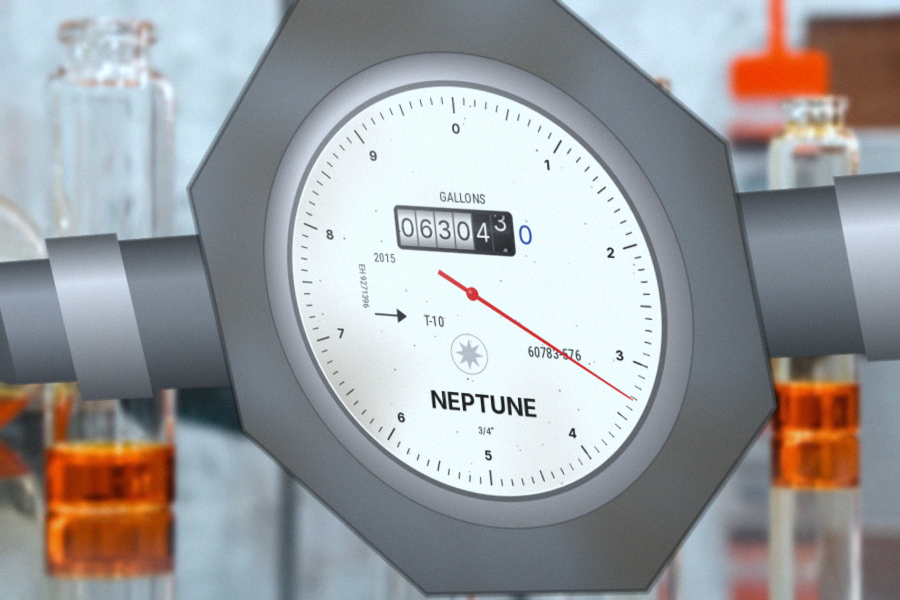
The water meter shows 630433.3 gal
